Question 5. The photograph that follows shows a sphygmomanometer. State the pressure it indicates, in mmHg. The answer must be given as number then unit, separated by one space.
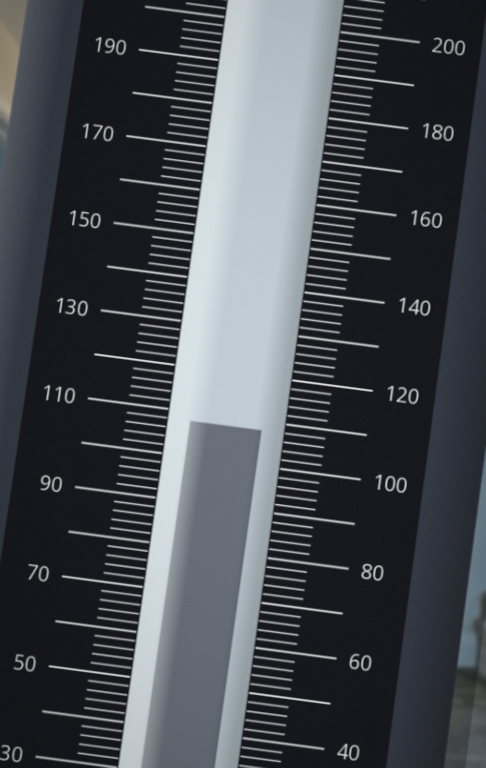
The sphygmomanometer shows 108 mmHg
